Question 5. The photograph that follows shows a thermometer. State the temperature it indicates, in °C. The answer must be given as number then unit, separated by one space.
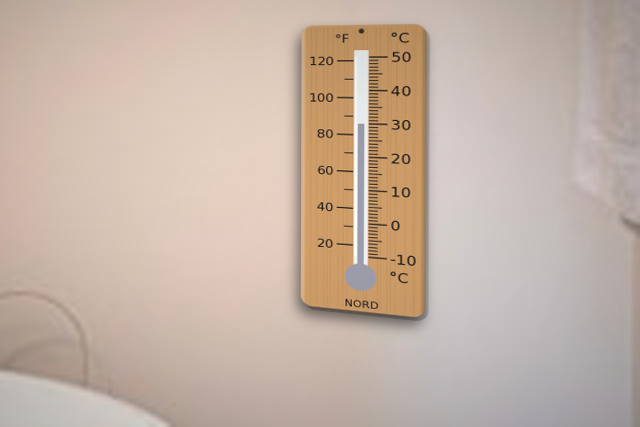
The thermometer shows 30 °C
